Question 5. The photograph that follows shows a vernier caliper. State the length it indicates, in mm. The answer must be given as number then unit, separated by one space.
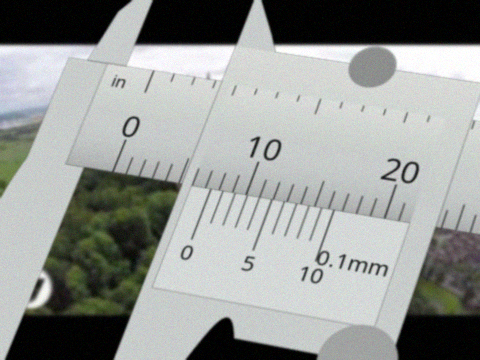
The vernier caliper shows 7.4 mm
